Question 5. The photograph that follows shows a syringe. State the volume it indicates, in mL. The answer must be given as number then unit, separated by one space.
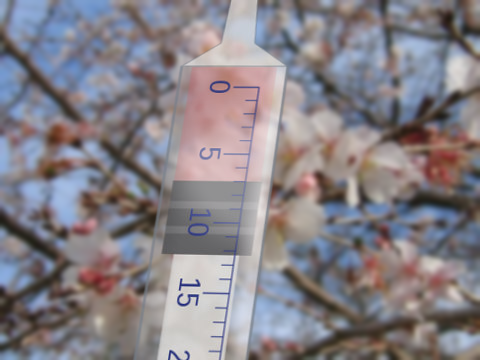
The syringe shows 7 mL
